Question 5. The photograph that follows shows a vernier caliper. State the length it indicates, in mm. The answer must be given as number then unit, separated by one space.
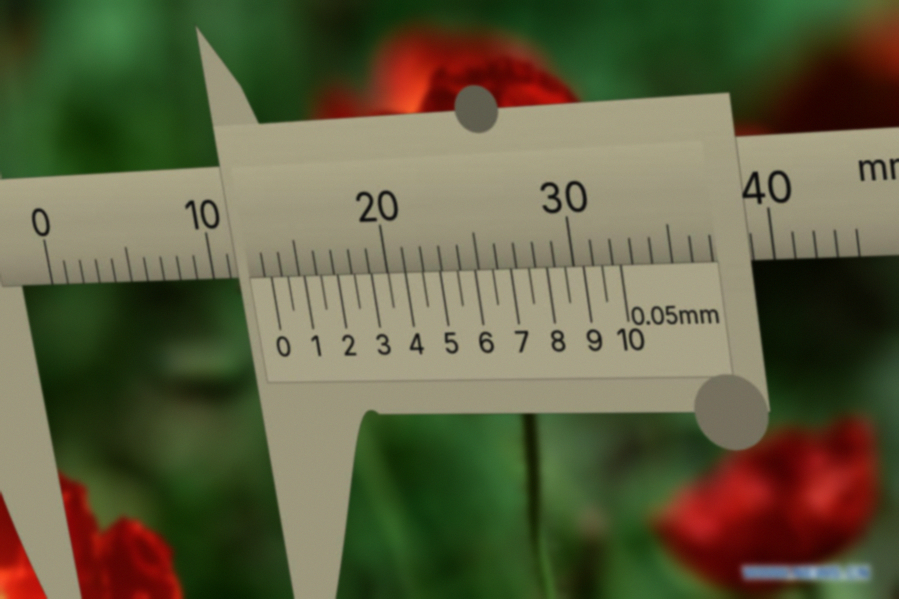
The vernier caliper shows 13.4 mm
